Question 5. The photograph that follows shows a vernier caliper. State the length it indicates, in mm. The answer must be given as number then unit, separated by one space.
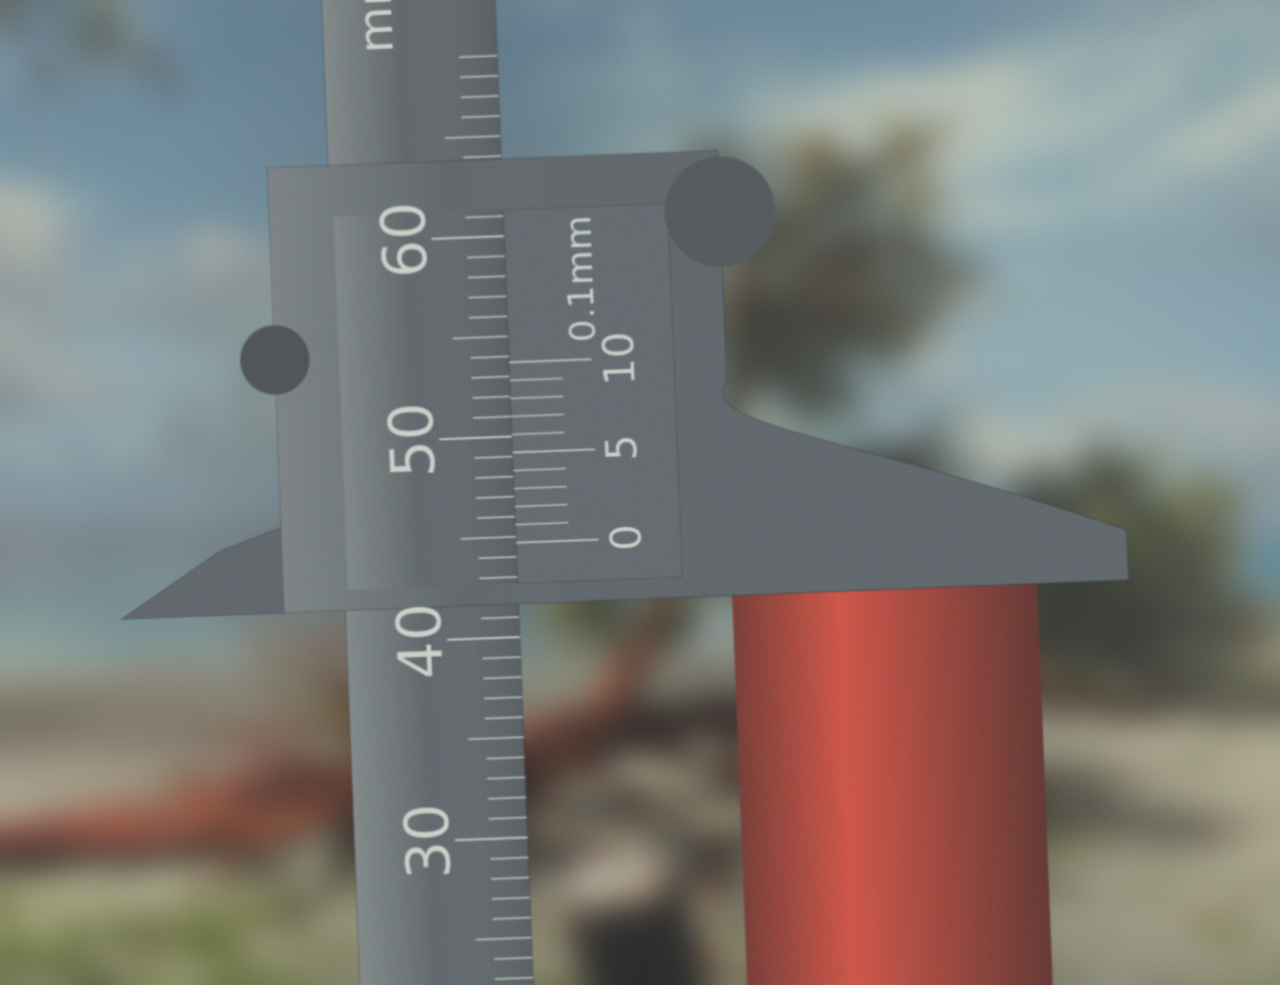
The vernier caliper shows 44.7 mm
